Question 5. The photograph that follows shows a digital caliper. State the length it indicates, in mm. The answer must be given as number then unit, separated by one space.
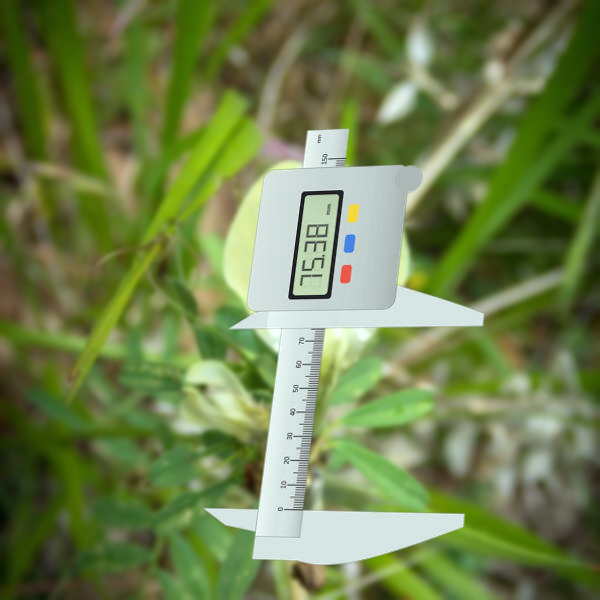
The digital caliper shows 75.38 mm
